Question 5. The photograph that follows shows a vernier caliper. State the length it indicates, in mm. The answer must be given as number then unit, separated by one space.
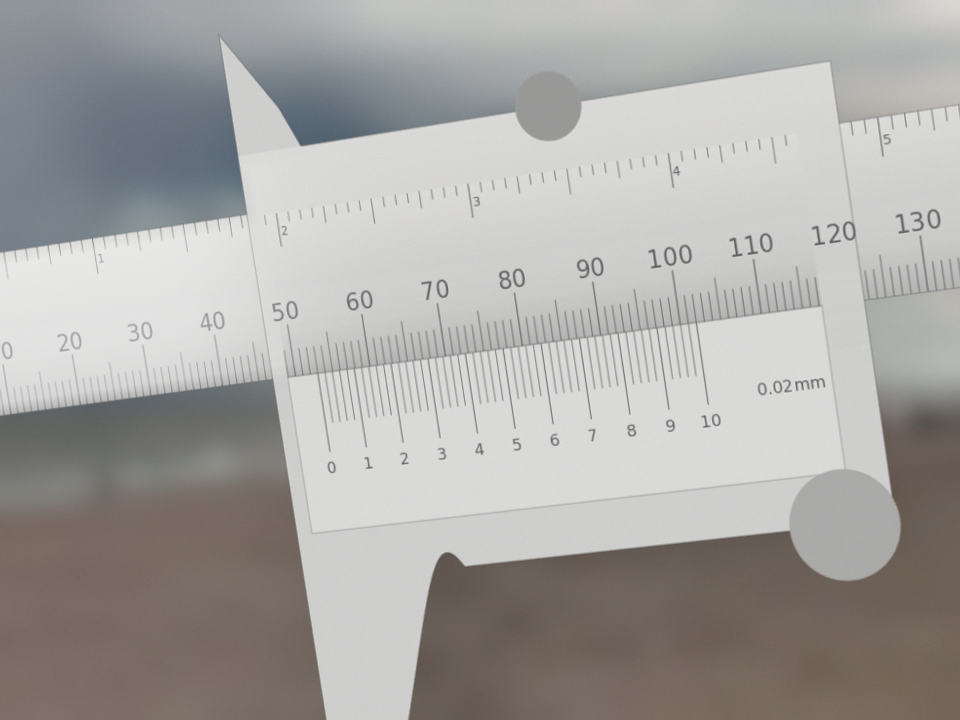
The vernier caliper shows 53.0 mm
